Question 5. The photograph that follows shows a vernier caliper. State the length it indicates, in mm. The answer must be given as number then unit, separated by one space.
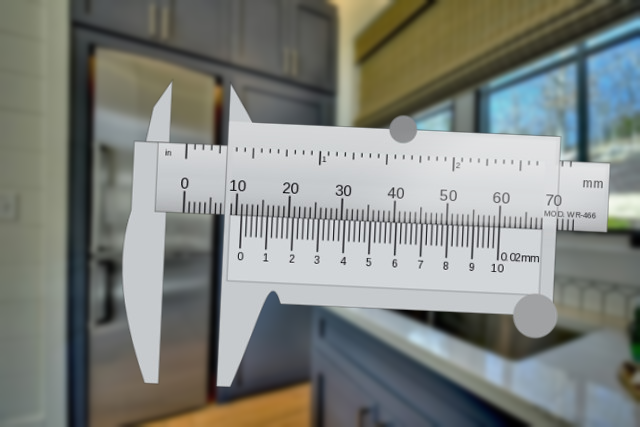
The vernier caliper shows 11.0 mm
